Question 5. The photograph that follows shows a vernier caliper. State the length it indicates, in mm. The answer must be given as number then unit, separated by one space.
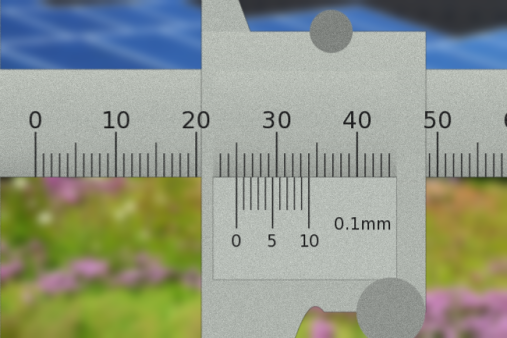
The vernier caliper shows 25.0 mm
